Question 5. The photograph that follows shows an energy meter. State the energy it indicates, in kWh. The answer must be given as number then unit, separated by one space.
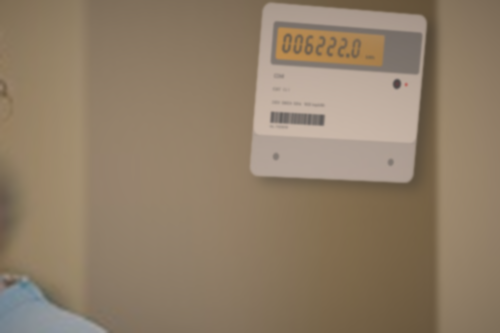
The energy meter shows 6222.0 kWh
